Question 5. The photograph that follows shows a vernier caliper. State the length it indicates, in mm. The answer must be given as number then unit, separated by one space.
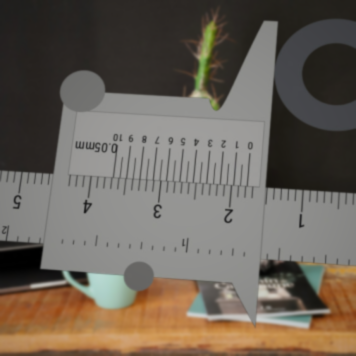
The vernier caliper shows 17.8 mm
